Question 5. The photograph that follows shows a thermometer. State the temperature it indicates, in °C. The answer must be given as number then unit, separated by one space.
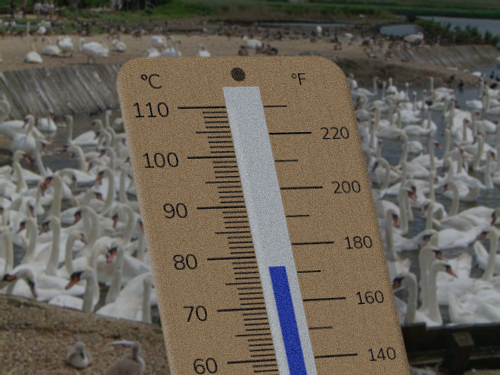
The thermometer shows 78 °C
